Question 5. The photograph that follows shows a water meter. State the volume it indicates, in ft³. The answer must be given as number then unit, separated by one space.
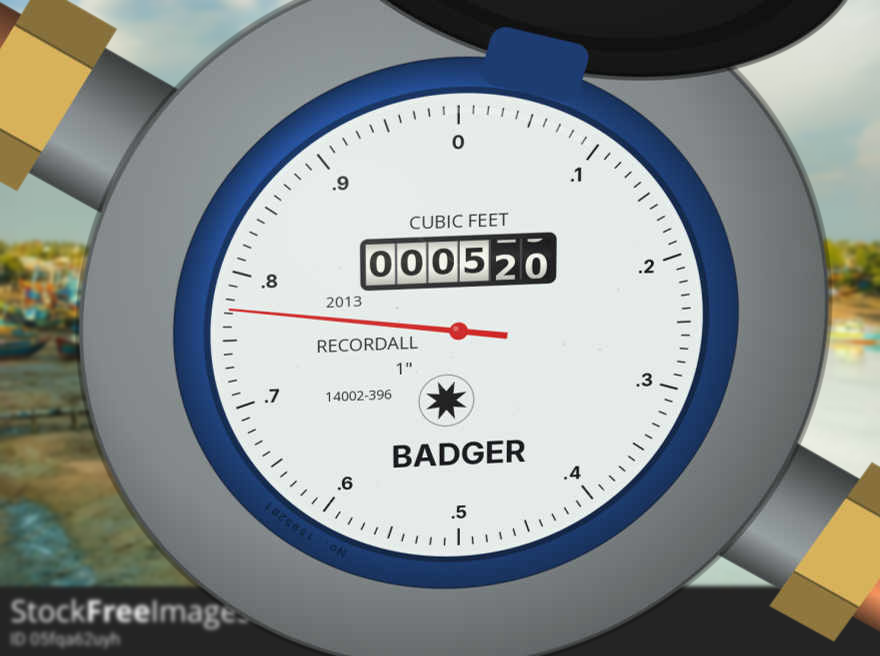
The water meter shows 519.77 ft³
